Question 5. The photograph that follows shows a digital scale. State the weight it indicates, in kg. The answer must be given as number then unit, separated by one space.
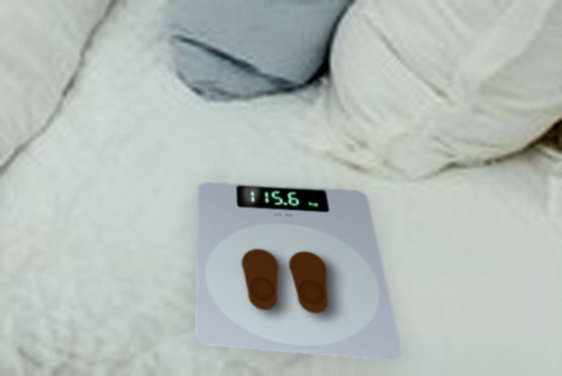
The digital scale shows 115.6 kg
